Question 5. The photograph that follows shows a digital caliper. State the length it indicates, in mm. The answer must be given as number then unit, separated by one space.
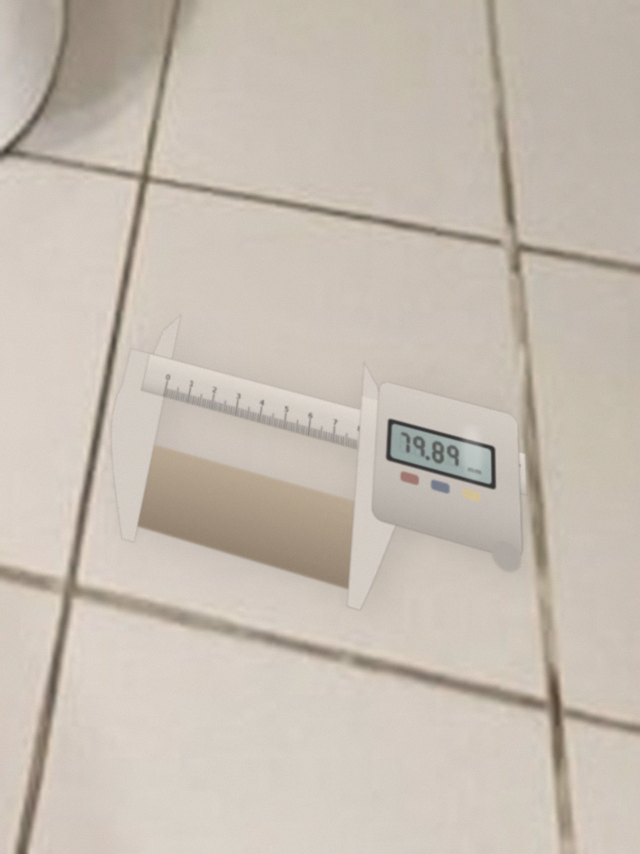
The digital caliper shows 79.89 mm
